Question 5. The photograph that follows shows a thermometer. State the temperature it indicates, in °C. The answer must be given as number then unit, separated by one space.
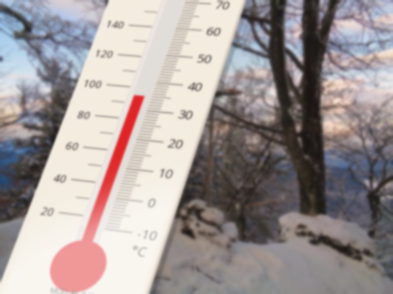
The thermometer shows 35 °C
